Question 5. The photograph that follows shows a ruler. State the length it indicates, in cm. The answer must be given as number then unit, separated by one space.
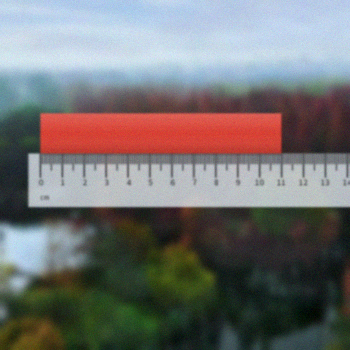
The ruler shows 11 cm
